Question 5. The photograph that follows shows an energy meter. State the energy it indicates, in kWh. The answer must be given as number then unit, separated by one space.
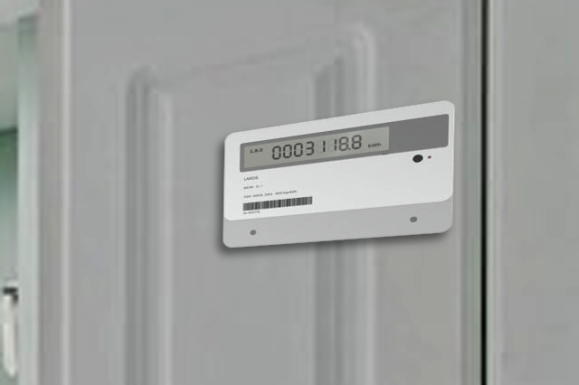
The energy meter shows 3118.8 kWh
